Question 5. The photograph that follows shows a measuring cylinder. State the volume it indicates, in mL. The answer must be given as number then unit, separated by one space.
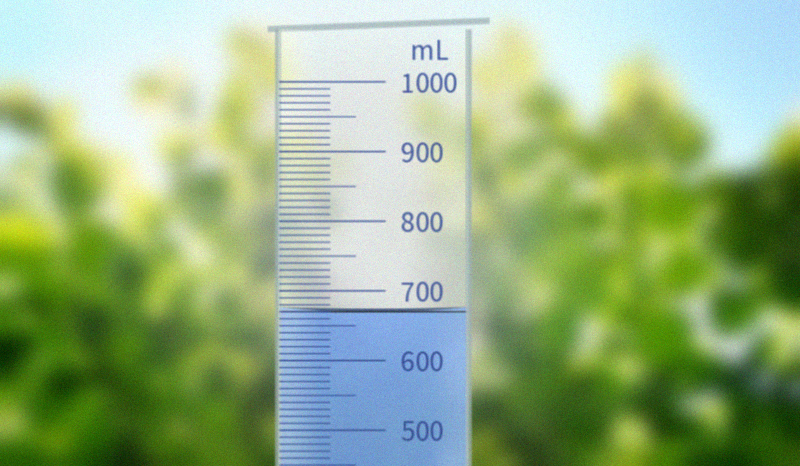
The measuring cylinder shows 670 mL
